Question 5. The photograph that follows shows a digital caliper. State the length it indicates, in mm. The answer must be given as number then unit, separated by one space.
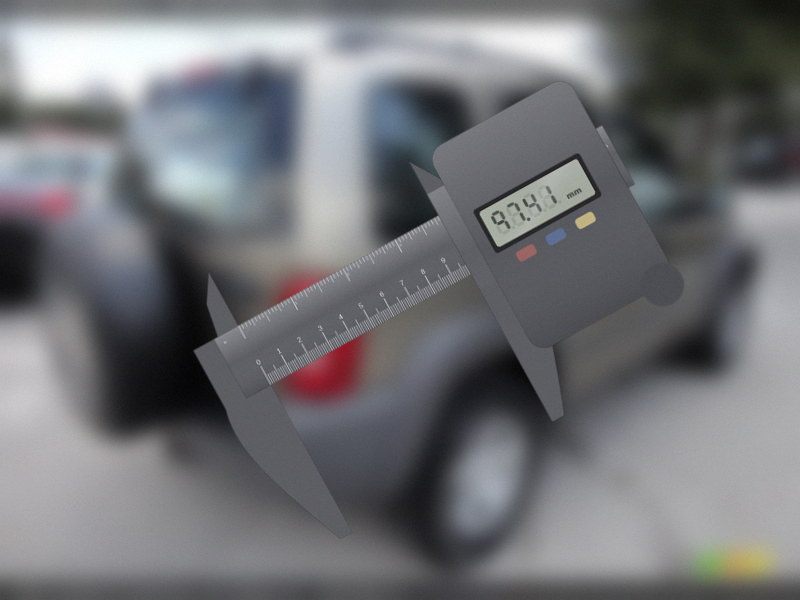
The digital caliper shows 97.41 mm
